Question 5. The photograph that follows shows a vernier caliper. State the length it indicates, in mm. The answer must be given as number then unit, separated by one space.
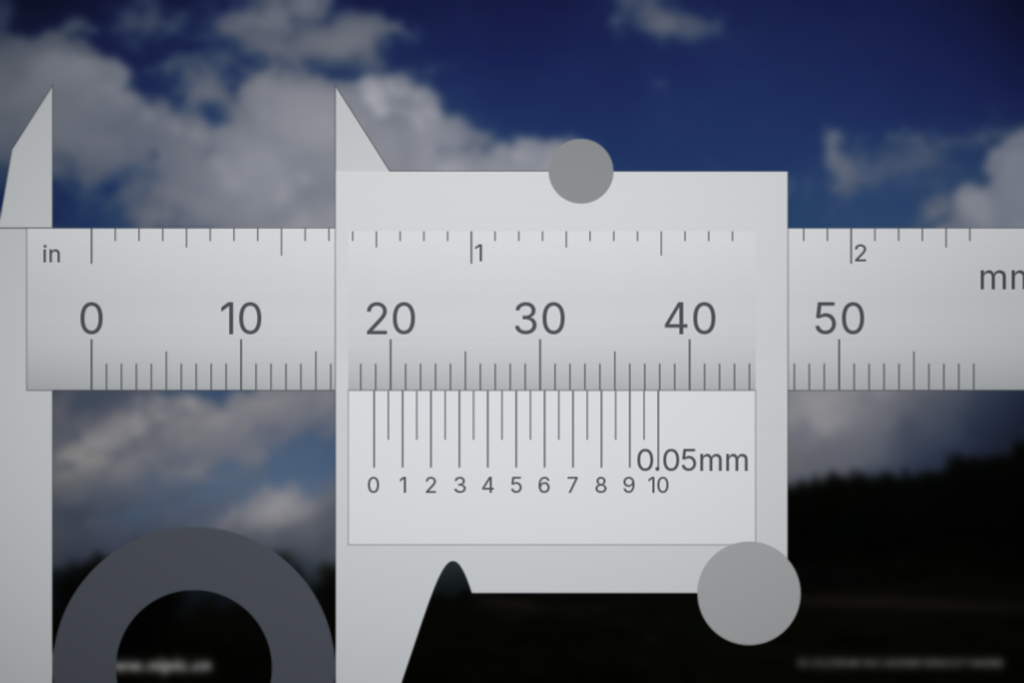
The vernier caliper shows 18.9 mm
